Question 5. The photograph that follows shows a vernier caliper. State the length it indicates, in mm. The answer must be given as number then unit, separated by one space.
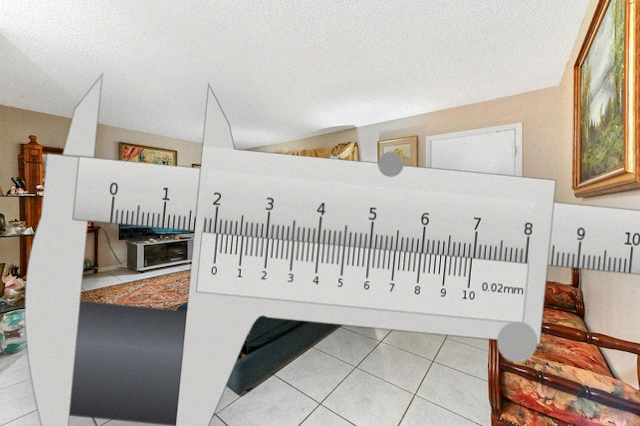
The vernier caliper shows 20.5 mm
